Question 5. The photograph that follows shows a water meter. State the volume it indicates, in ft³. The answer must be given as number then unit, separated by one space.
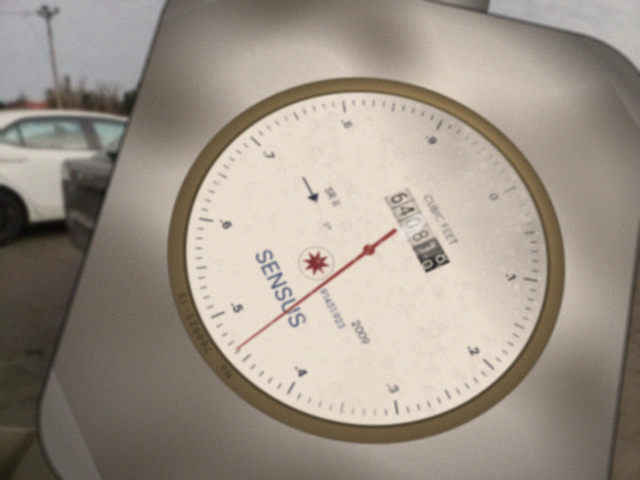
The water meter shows 640818.46 ft³
